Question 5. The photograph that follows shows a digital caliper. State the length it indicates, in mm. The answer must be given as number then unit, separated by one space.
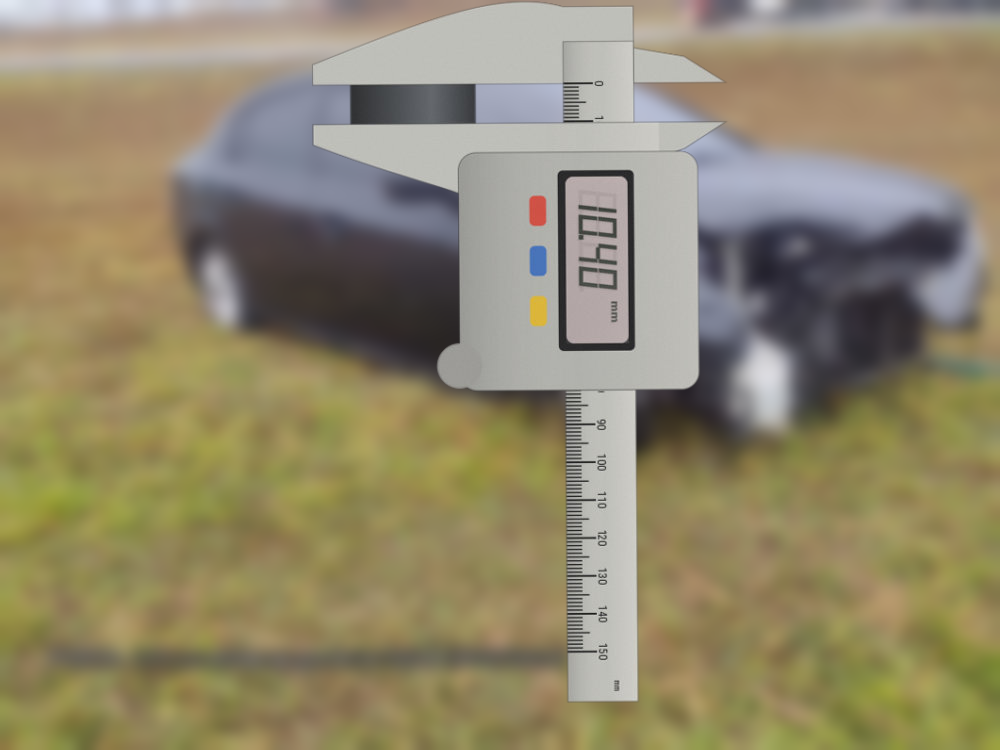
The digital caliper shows 10.40 mm
